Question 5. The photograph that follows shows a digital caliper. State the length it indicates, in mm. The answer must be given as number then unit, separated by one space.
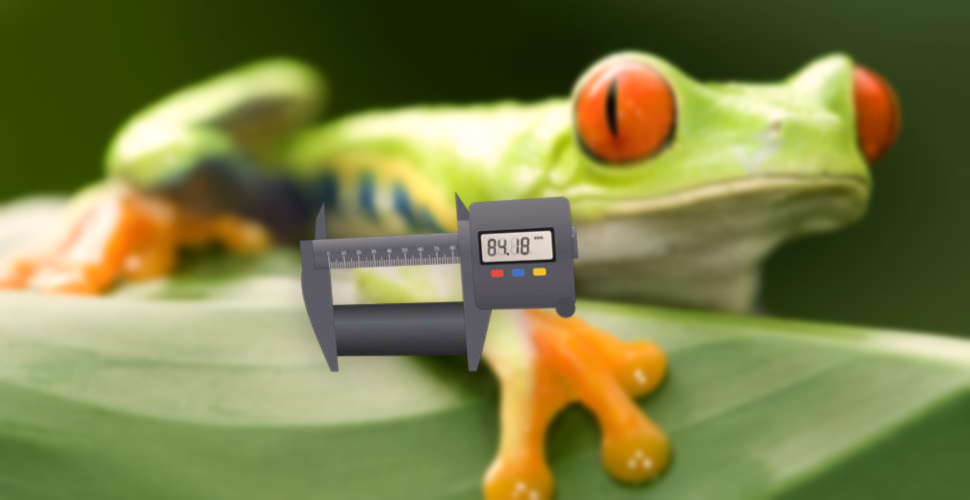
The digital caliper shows 84.18 mm
